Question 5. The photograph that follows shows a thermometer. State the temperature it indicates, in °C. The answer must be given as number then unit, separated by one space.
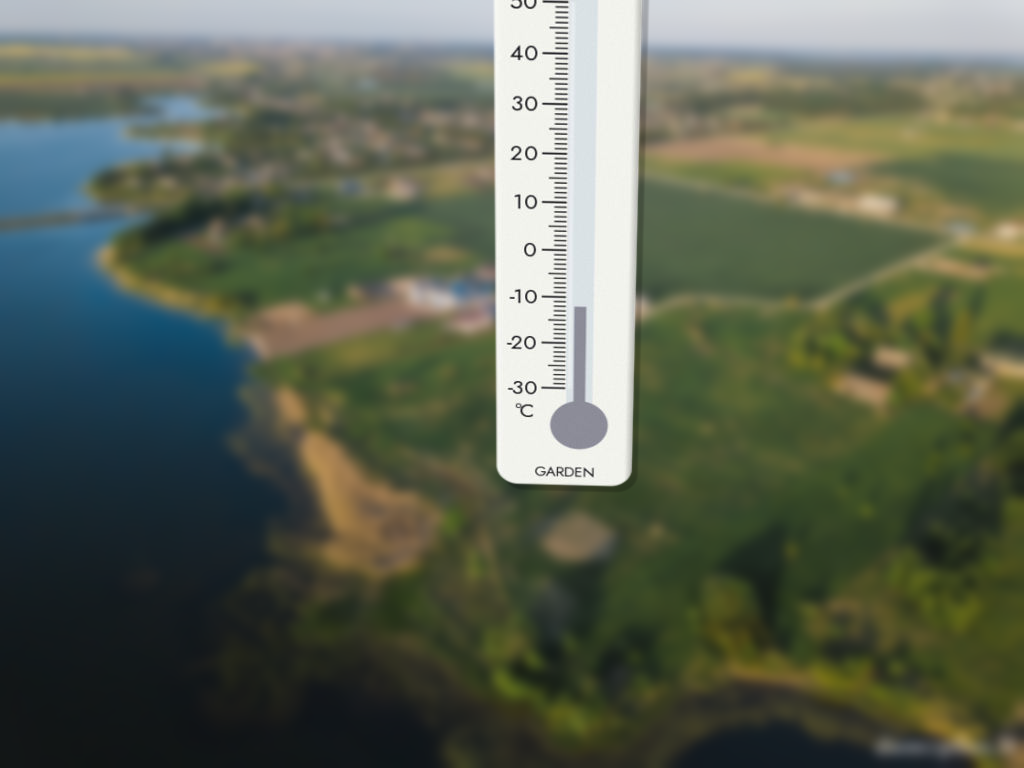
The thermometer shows -12 °C
